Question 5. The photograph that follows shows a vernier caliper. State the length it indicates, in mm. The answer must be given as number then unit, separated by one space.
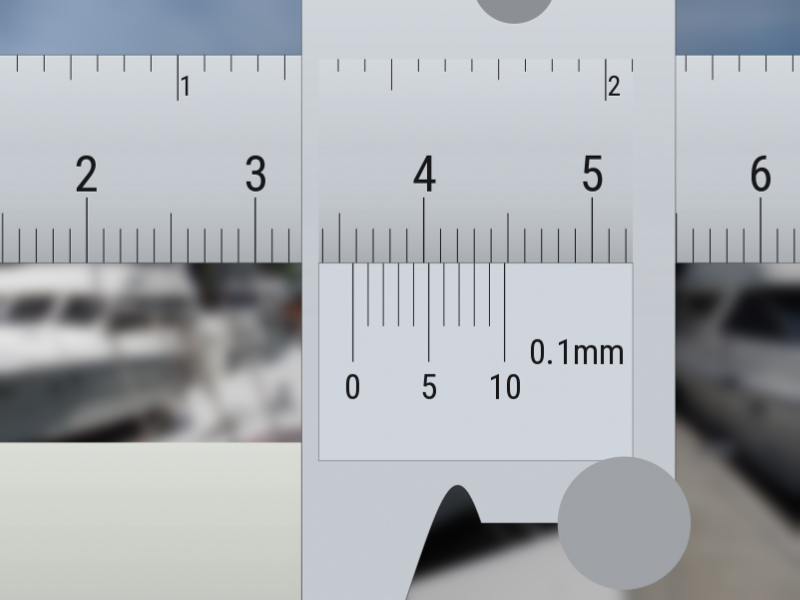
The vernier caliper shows 35.8 mm
